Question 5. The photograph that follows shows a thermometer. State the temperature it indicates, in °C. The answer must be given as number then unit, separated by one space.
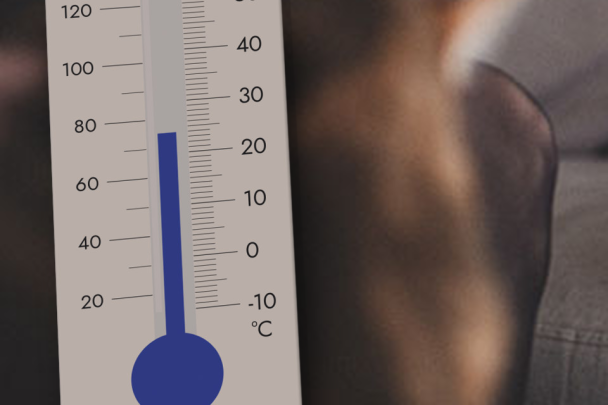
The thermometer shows 24 °C
